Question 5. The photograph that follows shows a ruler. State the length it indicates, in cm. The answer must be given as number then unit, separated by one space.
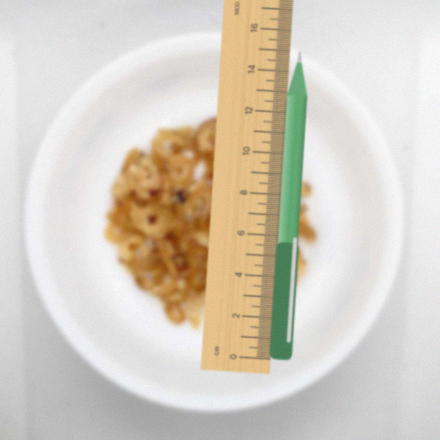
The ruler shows 15 cm
